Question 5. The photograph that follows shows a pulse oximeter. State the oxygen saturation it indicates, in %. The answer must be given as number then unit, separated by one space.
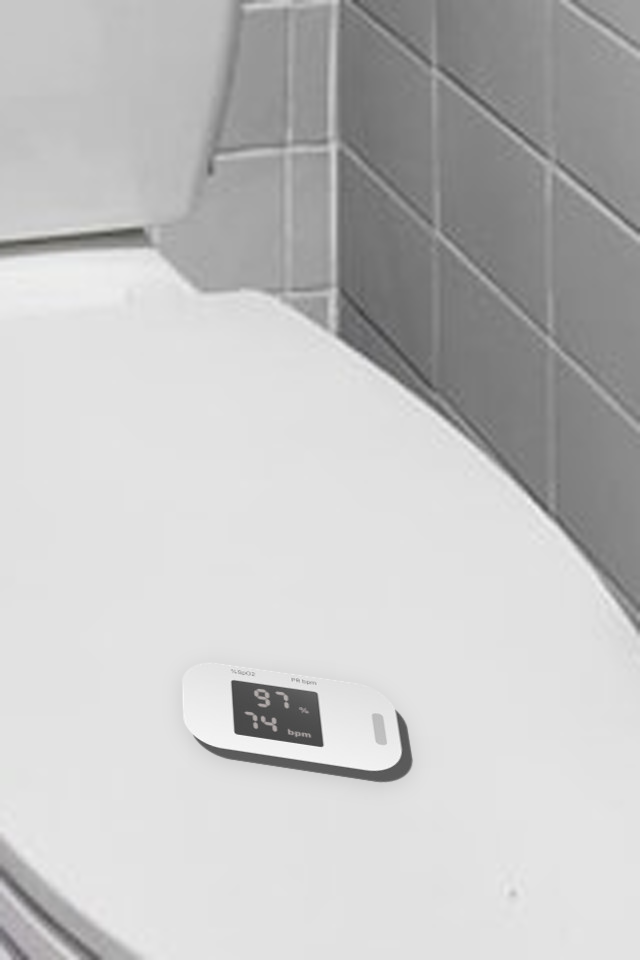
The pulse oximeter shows 97 %
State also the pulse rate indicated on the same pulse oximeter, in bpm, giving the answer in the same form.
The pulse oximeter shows 74 bpm
